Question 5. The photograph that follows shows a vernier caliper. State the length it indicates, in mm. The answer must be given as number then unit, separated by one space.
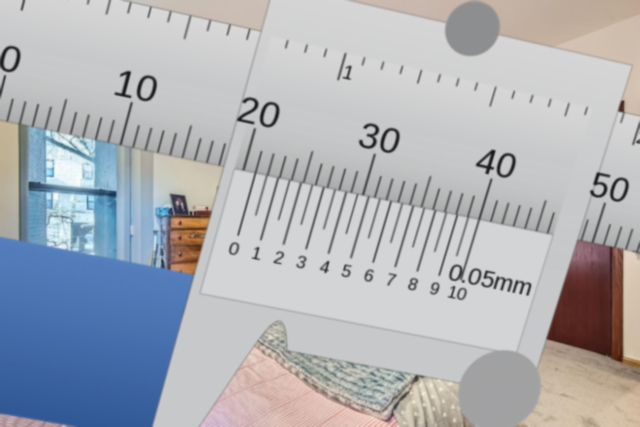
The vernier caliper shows 21.0 mm
